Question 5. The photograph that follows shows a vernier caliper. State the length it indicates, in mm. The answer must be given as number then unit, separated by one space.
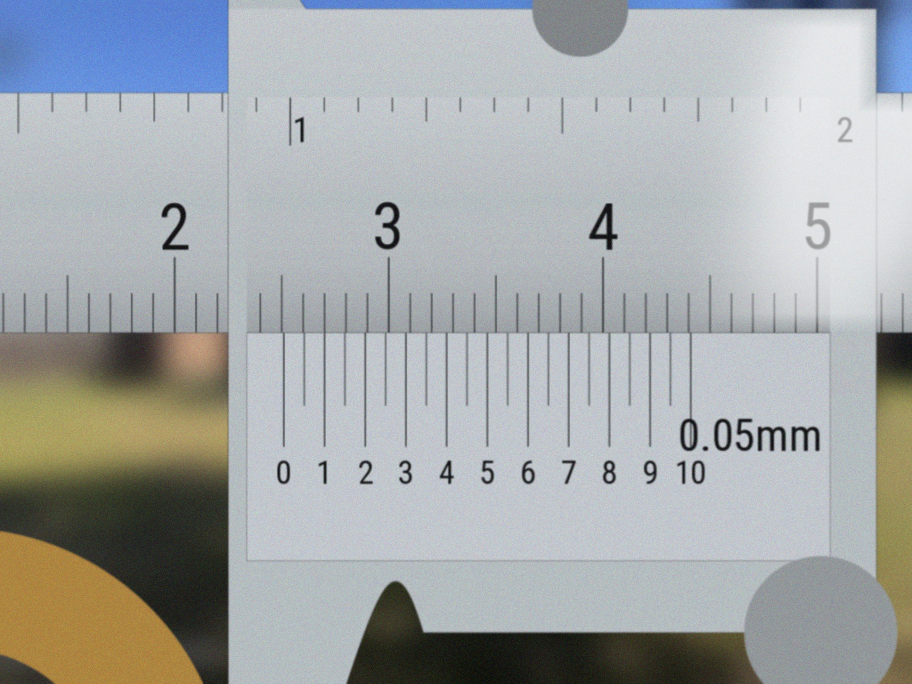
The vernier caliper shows 25.1 mm
